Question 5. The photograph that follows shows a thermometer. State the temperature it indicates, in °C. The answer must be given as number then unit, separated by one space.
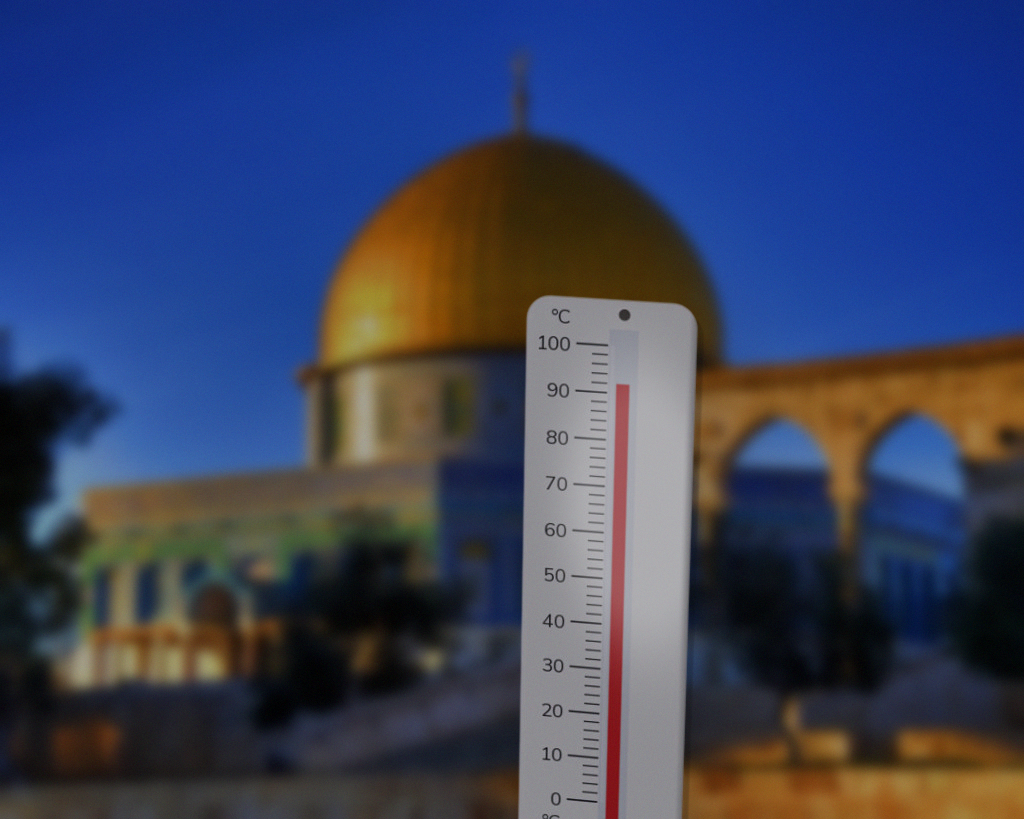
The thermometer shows 92 °C
